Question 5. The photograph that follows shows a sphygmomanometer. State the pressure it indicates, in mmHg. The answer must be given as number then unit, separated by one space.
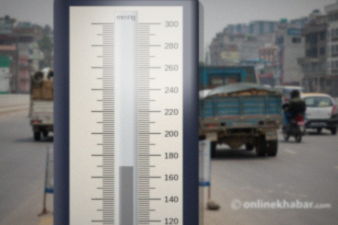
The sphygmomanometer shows 170 mmHg
